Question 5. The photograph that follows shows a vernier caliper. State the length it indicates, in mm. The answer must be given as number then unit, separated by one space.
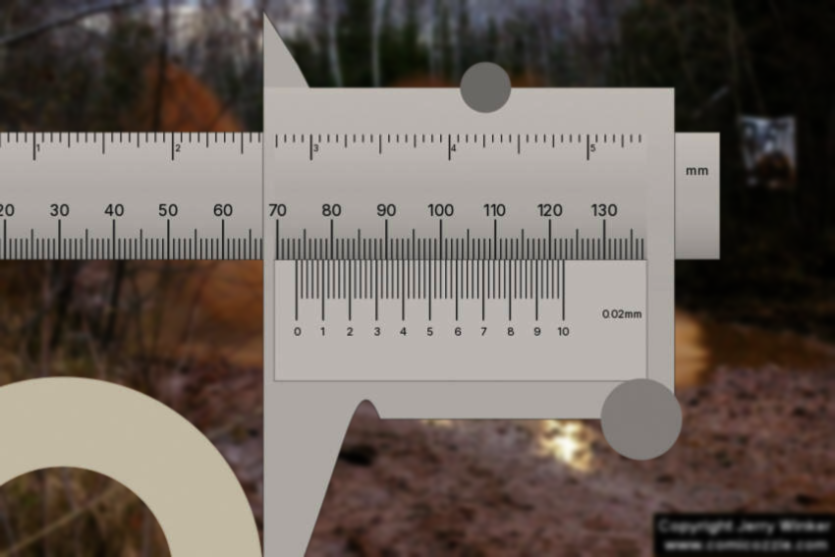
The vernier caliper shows 73.5 mm
